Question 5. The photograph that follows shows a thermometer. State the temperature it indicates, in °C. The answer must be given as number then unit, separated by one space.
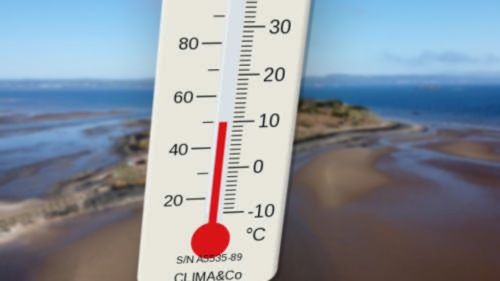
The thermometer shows 10 °C
